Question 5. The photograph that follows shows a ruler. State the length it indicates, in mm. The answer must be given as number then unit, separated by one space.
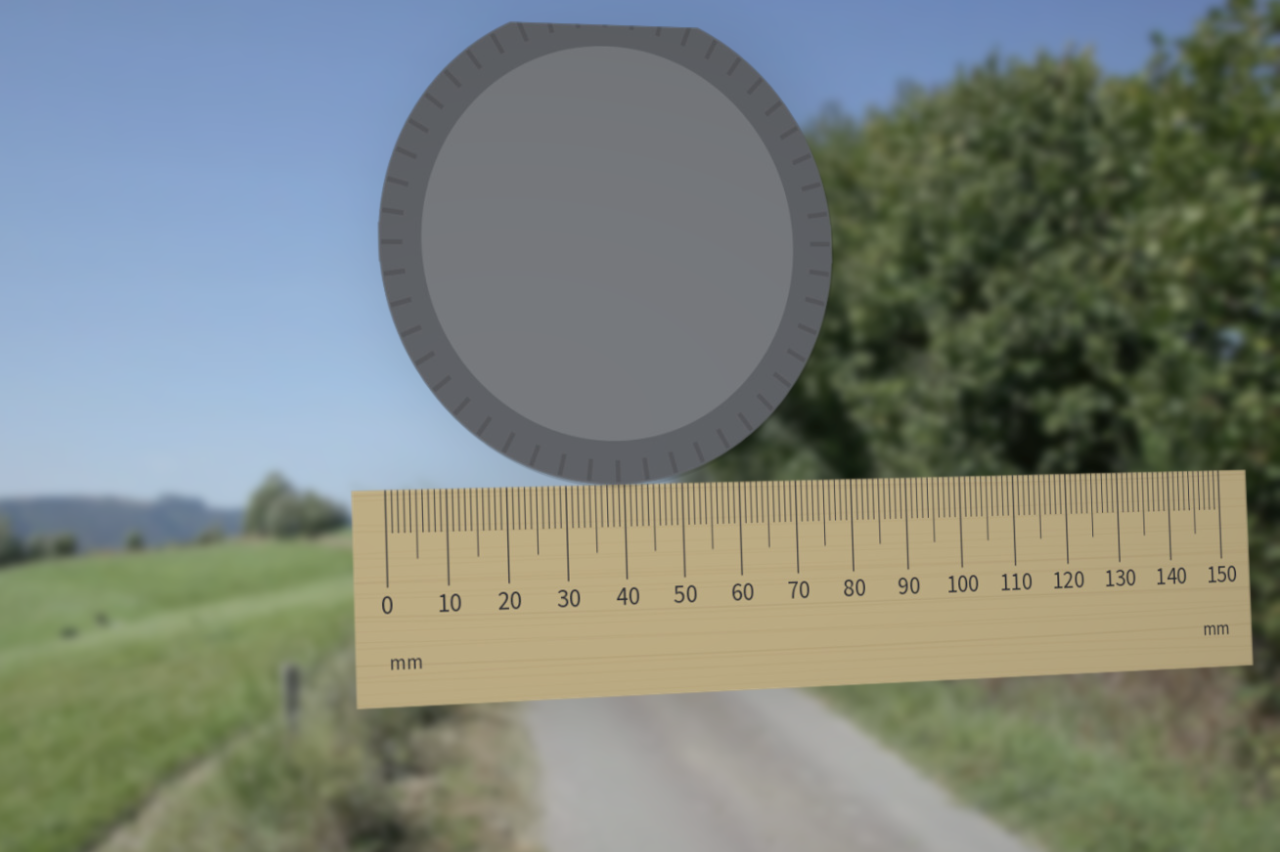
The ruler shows 78 mm
